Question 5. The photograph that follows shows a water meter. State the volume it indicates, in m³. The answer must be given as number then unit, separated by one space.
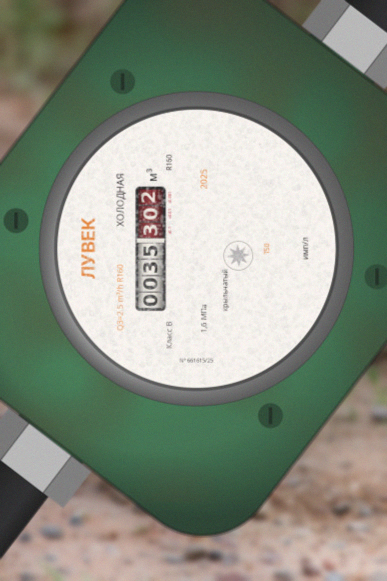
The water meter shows 35.302 m³
